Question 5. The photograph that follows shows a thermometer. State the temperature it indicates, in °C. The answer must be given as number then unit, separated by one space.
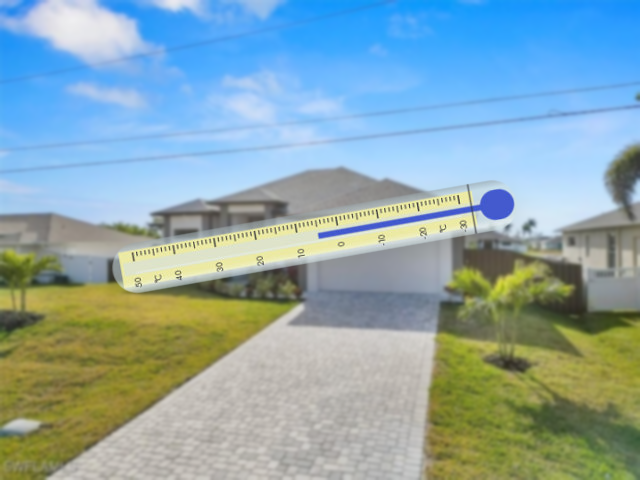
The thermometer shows 5 °C
